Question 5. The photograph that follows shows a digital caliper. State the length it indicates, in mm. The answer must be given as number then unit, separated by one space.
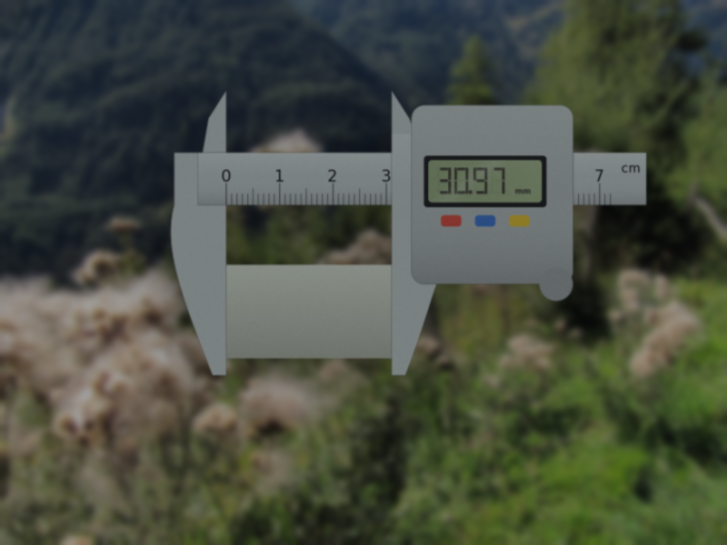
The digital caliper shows 30.97 mm
